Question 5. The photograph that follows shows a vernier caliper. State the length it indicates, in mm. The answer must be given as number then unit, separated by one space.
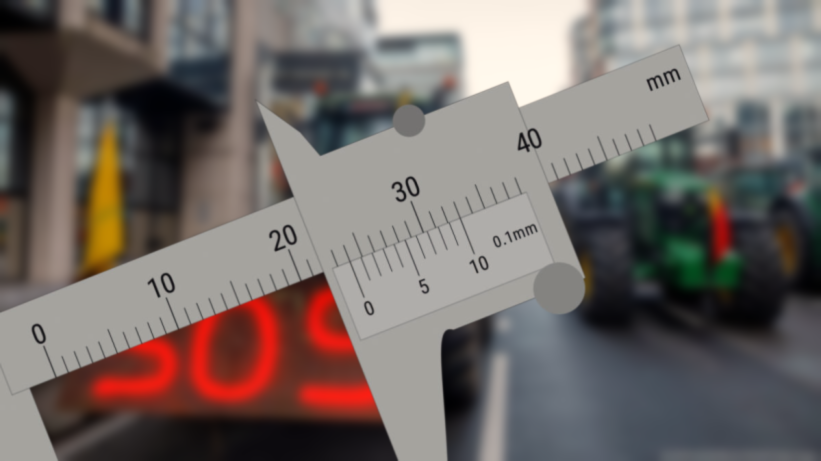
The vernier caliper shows 24.0 mm
